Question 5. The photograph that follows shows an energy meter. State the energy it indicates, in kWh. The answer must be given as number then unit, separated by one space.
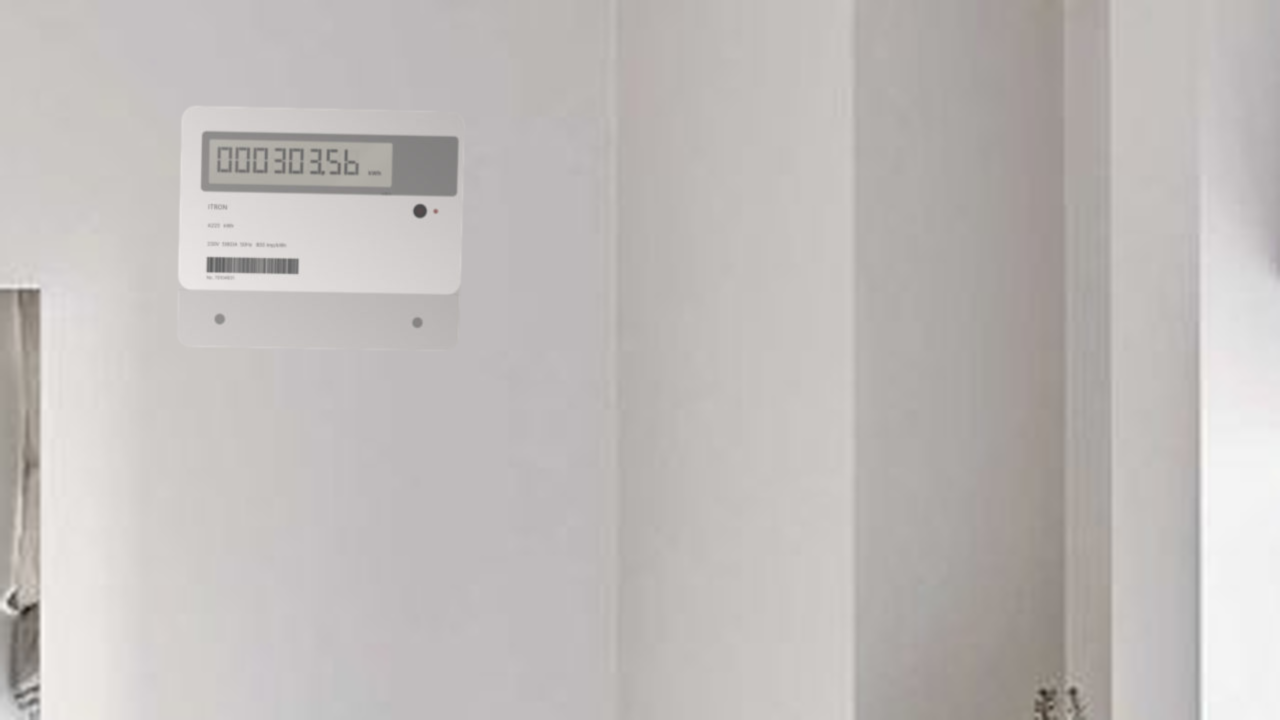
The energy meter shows 303.56 kWh
